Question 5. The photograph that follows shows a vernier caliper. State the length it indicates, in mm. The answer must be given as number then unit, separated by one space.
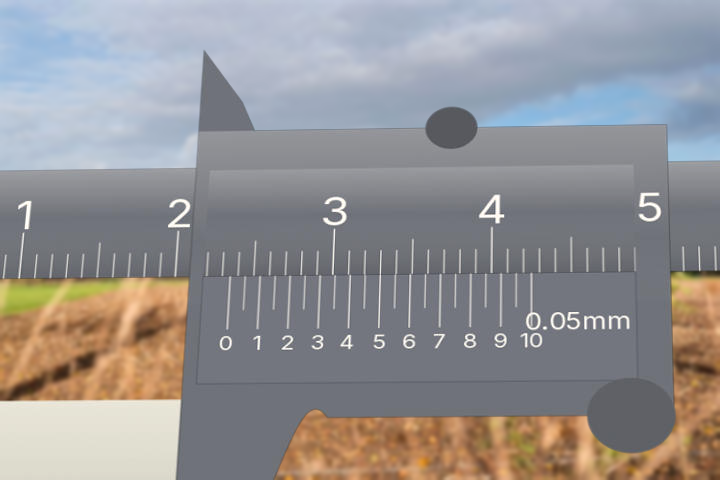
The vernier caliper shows 23.5 mm
